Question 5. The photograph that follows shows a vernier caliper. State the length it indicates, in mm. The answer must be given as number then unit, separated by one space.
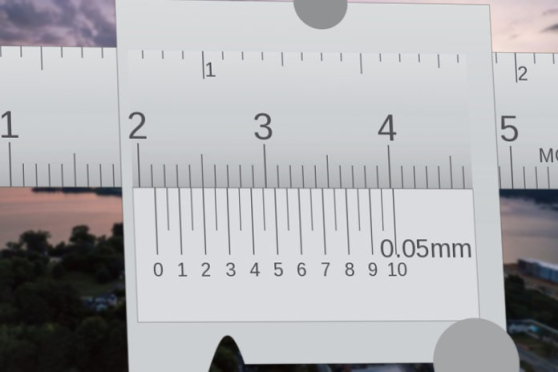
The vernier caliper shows 21.2 mm
